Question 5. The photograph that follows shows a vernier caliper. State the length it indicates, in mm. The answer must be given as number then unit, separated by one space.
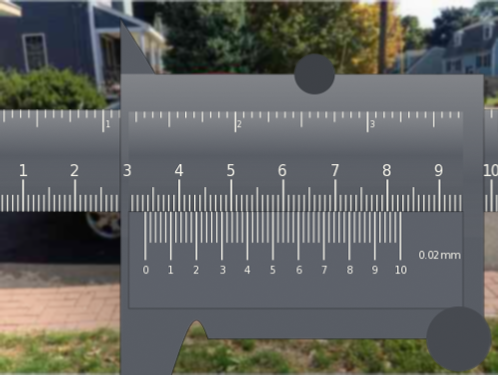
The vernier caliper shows 33.5 mm
